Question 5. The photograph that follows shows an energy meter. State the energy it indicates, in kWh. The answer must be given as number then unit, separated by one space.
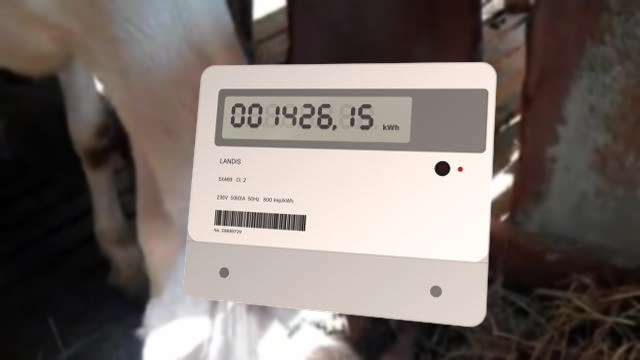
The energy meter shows 1426.15 kWh
